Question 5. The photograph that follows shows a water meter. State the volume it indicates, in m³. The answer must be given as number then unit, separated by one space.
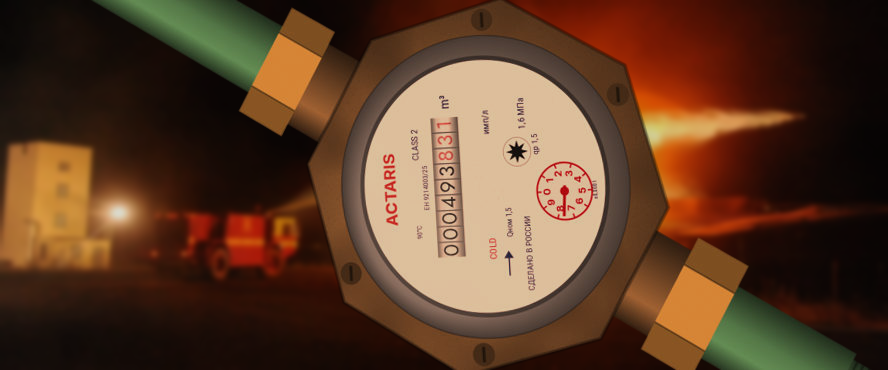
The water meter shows 493.8317 m³
